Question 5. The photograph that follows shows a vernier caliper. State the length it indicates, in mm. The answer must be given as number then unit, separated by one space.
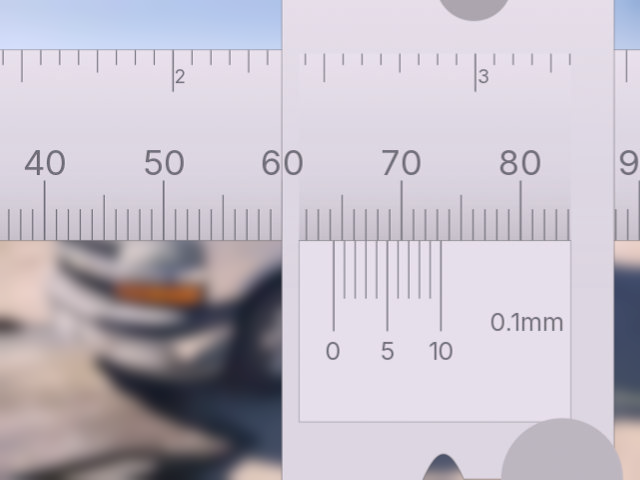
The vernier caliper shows 64.3 mm
